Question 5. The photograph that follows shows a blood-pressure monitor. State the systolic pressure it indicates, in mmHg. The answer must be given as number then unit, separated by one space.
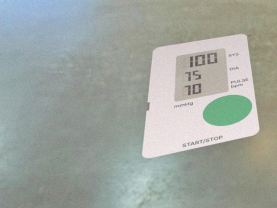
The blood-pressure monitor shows 100 mmHg
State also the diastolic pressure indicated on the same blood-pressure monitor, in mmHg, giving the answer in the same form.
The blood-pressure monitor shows 75 mmHg
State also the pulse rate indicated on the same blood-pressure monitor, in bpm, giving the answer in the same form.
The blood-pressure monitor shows 70 bpm
